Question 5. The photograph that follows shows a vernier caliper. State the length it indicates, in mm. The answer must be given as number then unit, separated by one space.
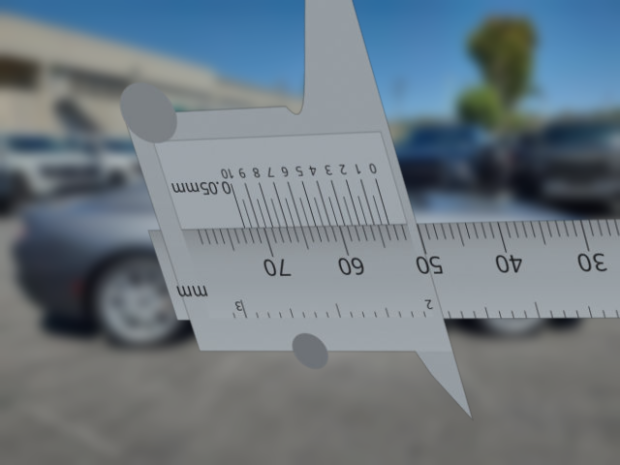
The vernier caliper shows 53.6 mm
